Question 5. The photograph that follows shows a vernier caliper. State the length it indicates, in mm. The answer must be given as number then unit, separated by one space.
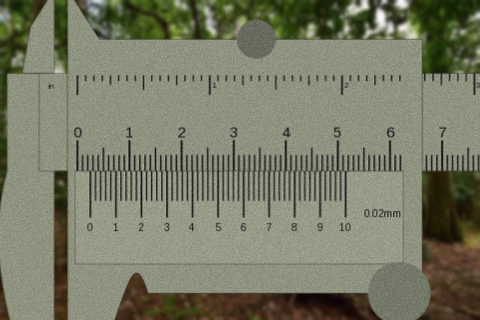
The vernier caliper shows 2.5 mm
